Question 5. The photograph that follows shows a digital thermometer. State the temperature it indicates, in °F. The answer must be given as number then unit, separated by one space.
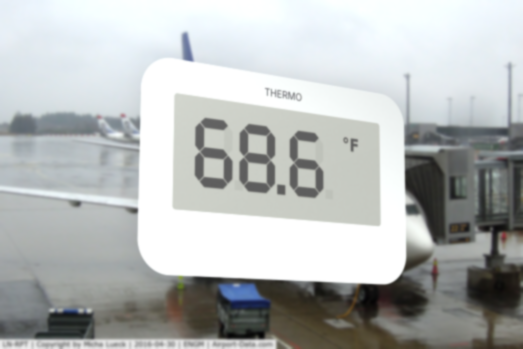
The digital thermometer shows 68.6 °F
